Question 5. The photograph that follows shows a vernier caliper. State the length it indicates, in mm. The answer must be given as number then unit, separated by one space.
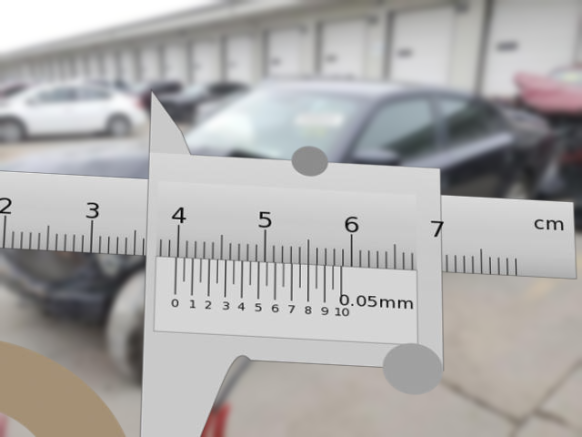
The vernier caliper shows 39.8 mm
